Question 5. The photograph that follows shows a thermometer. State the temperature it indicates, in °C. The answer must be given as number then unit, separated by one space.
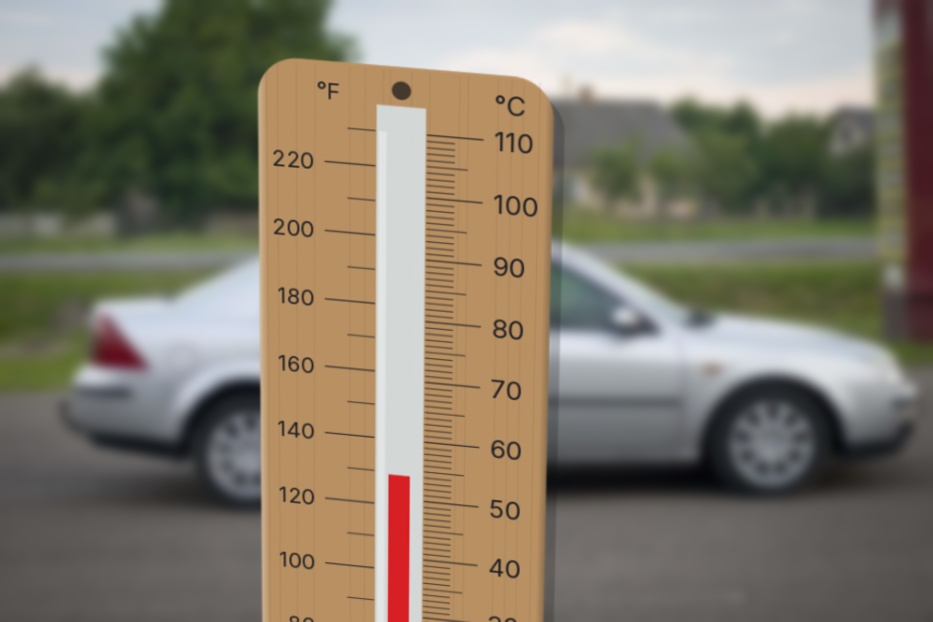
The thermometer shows 54 °C
